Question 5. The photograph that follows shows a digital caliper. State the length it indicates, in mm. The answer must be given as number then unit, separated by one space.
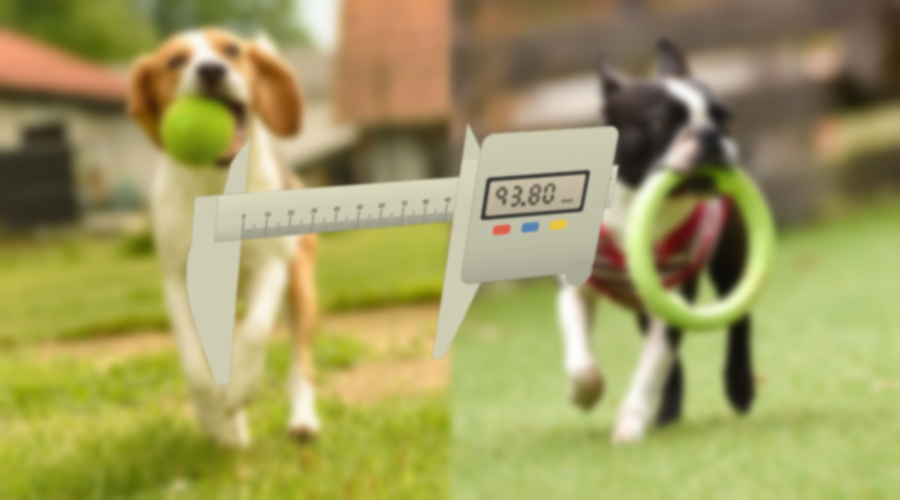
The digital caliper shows 93.80 mm
